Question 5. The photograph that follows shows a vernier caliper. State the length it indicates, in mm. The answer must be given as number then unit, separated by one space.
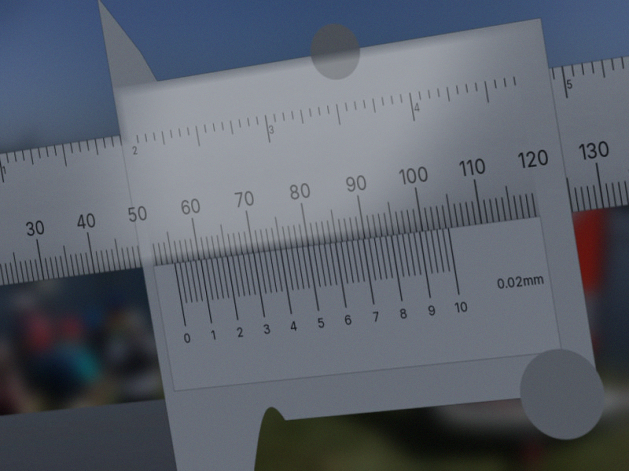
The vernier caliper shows 55.4 mm
